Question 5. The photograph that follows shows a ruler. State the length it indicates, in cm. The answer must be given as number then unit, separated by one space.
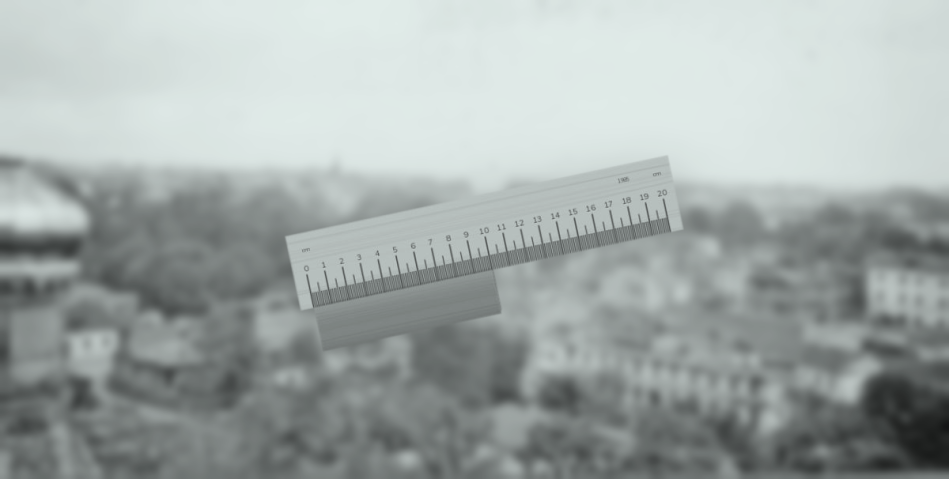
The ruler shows 10 cm
